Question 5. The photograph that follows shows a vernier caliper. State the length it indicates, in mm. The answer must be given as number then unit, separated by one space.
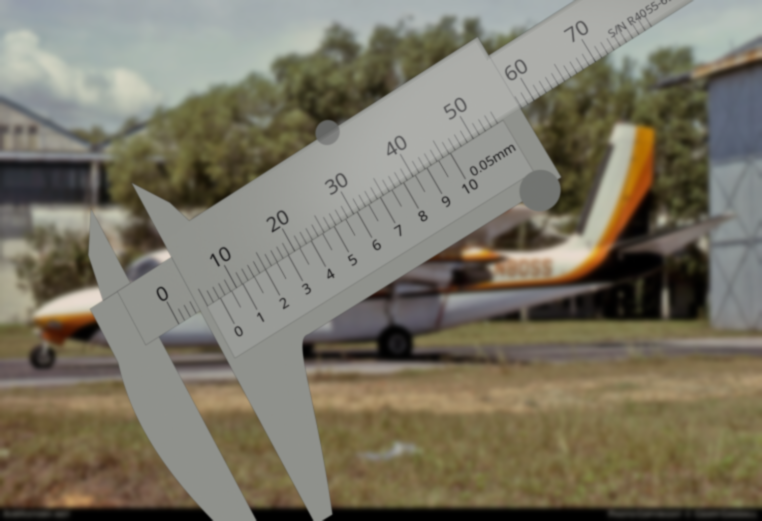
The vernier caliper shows 7.2 mm
